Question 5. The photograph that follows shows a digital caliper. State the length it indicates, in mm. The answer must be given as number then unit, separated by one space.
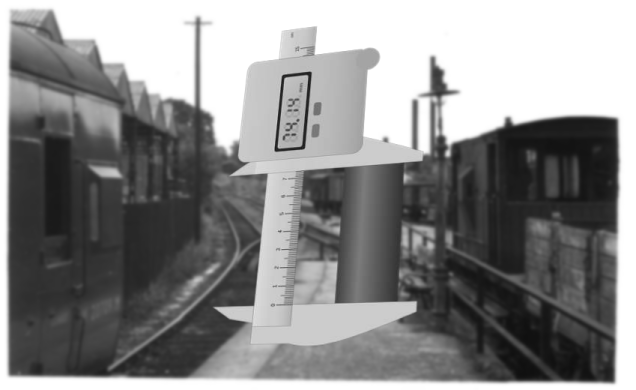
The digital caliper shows 74.14 mm
